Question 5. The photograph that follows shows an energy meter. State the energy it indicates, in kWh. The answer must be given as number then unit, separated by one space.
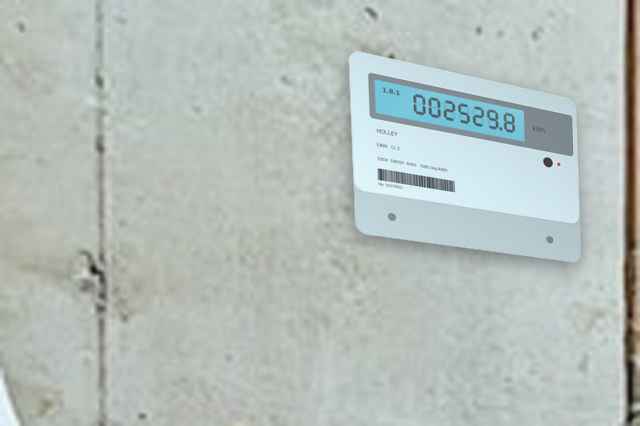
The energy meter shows 2529.8 kWh
